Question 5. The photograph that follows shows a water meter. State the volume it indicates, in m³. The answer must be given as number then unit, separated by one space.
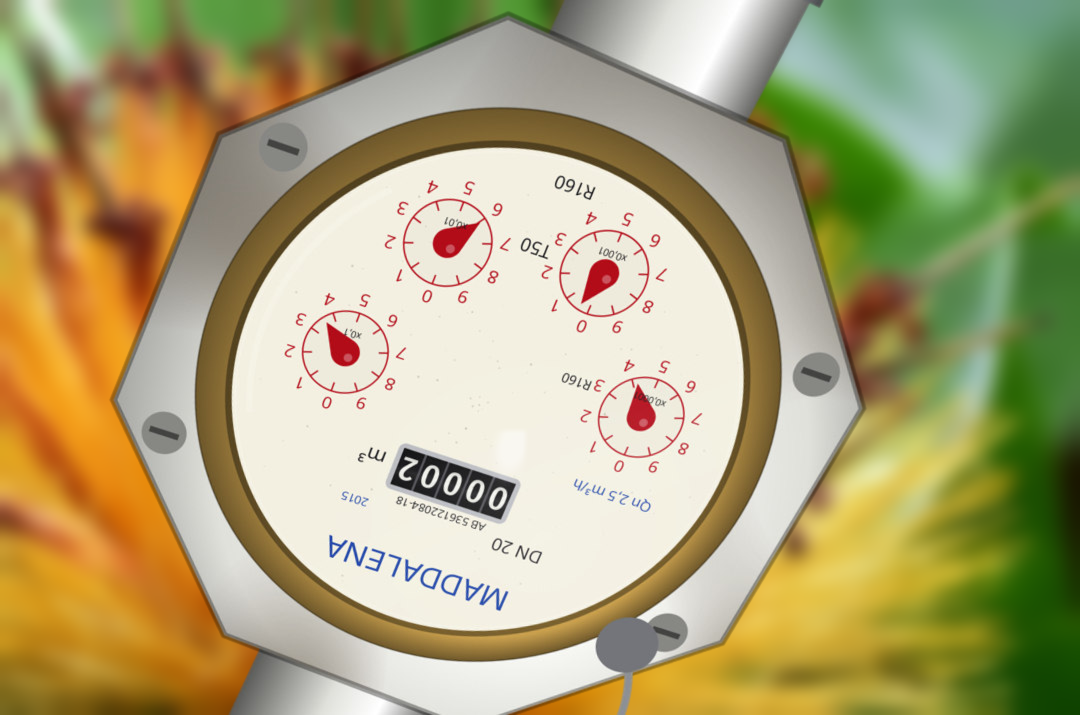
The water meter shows 2.3604 m³
